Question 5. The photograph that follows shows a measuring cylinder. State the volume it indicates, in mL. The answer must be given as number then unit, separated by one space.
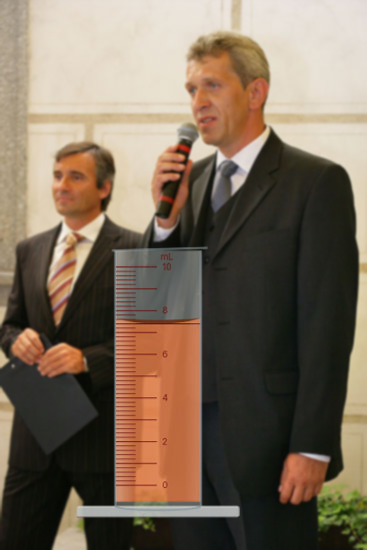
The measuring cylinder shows 7.4 mL
